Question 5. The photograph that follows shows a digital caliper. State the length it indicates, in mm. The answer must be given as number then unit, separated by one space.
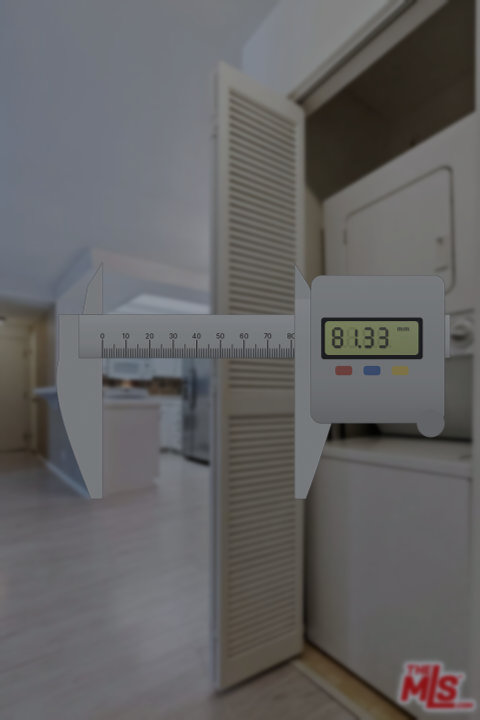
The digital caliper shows 81.33 mm
